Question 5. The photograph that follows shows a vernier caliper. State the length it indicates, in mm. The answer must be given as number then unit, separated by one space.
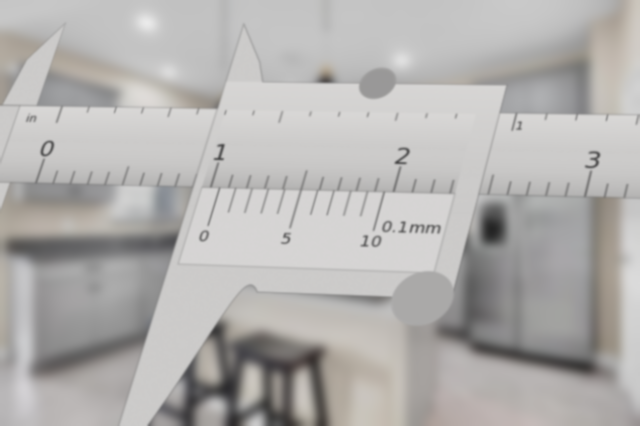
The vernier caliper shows 10.5 mm
